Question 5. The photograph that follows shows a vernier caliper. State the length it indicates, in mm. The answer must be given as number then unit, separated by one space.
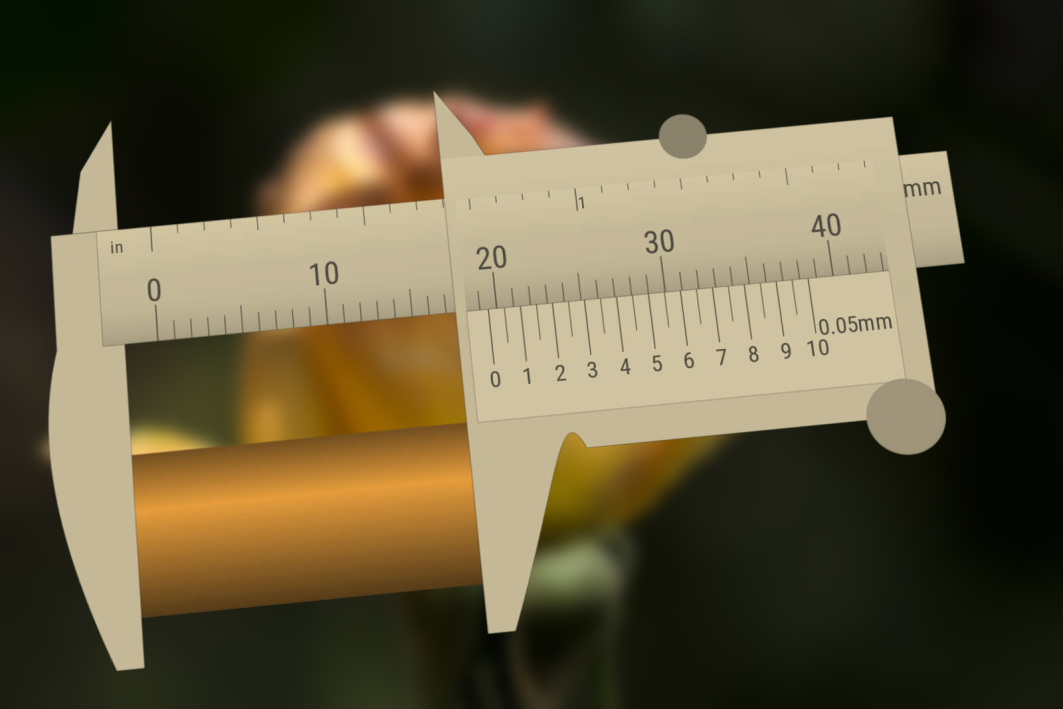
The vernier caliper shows 19.5 mm
